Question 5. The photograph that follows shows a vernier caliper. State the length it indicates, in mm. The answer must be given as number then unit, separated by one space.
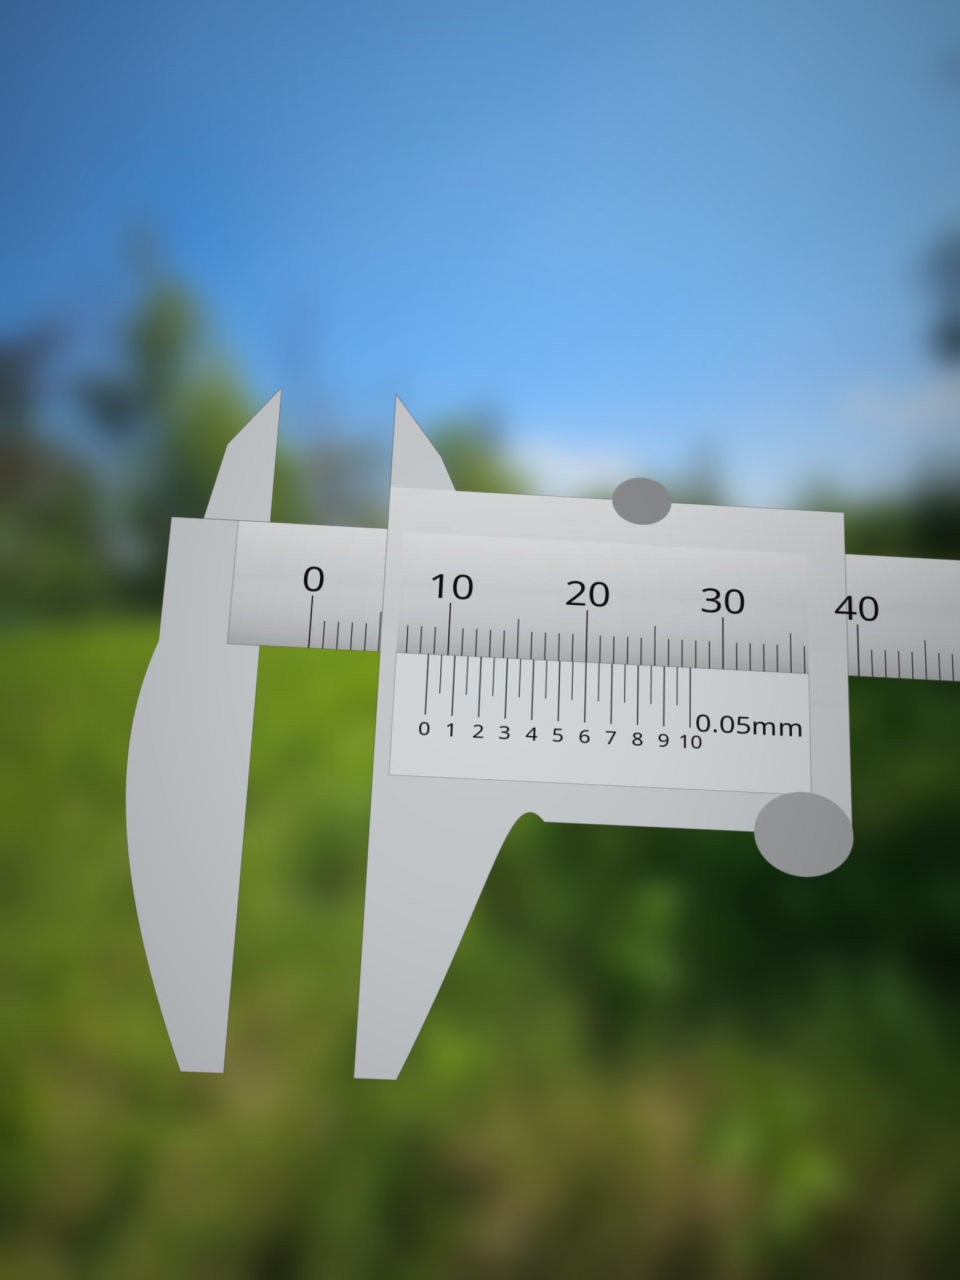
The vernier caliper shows 8.6 mm
